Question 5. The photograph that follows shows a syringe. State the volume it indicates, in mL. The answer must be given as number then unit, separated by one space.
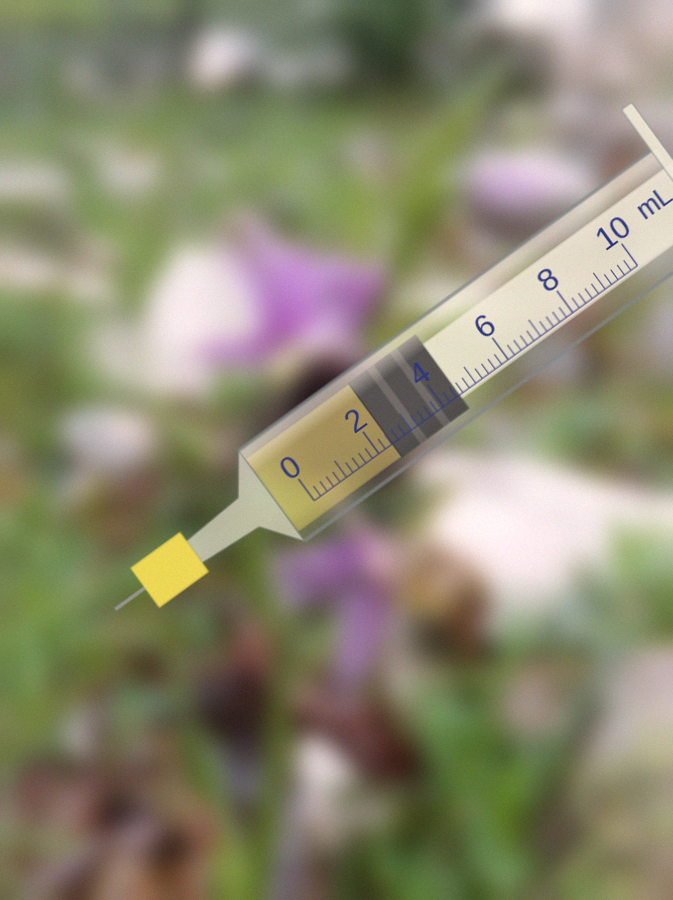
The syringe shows 2.4 mL
